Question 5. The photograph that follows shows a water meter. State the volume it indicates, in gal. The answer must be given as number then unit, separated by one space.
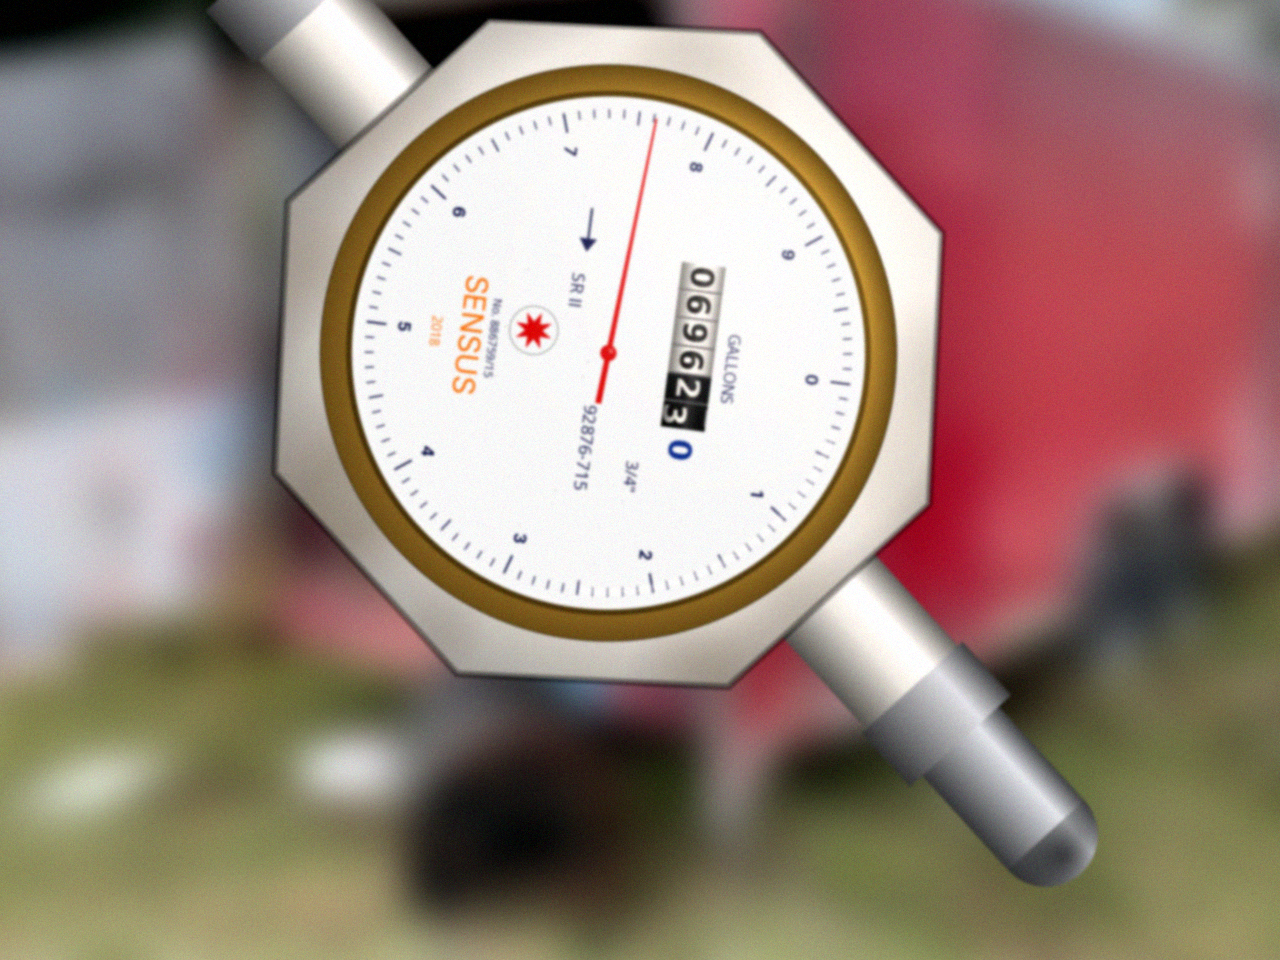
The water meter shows 696227.6 gal
